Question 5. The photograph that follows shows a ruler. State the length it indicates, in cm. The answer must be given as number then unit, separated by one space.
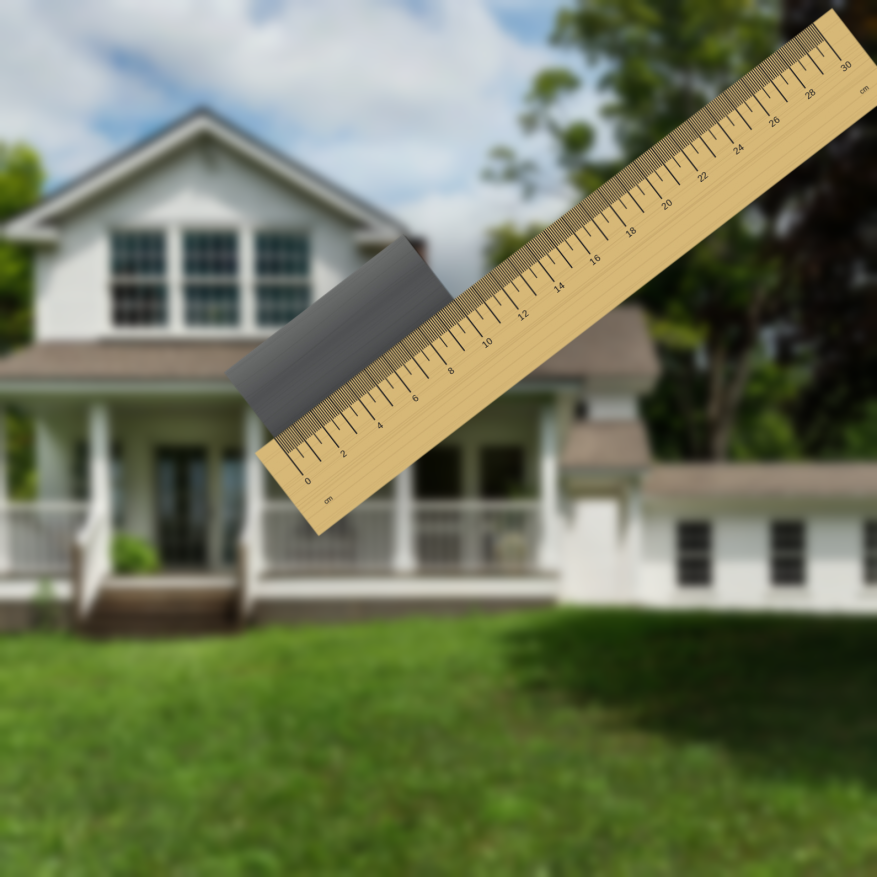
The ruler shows 10 cm
